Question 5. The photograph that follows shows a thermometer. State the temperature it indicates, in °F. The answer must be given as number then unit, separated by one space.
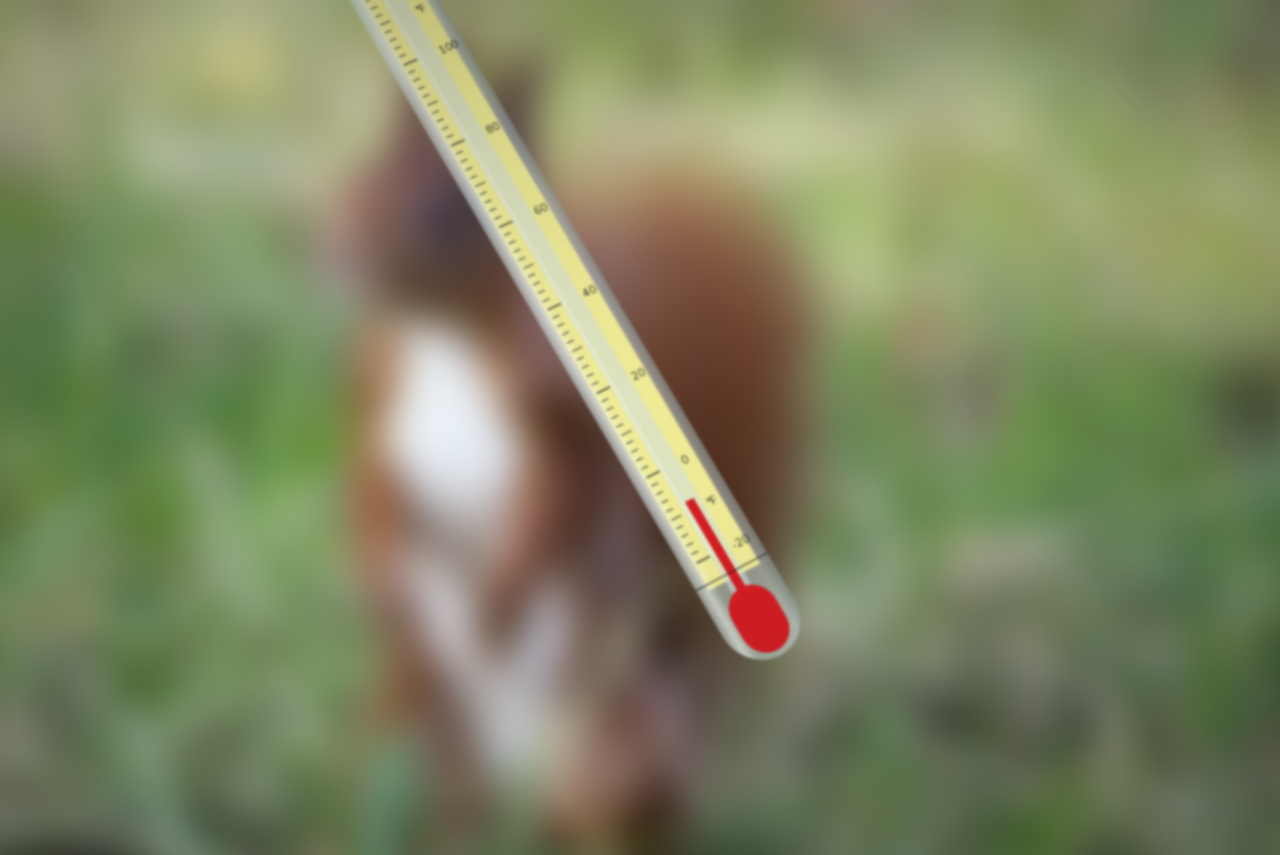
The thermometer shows -8 °F
